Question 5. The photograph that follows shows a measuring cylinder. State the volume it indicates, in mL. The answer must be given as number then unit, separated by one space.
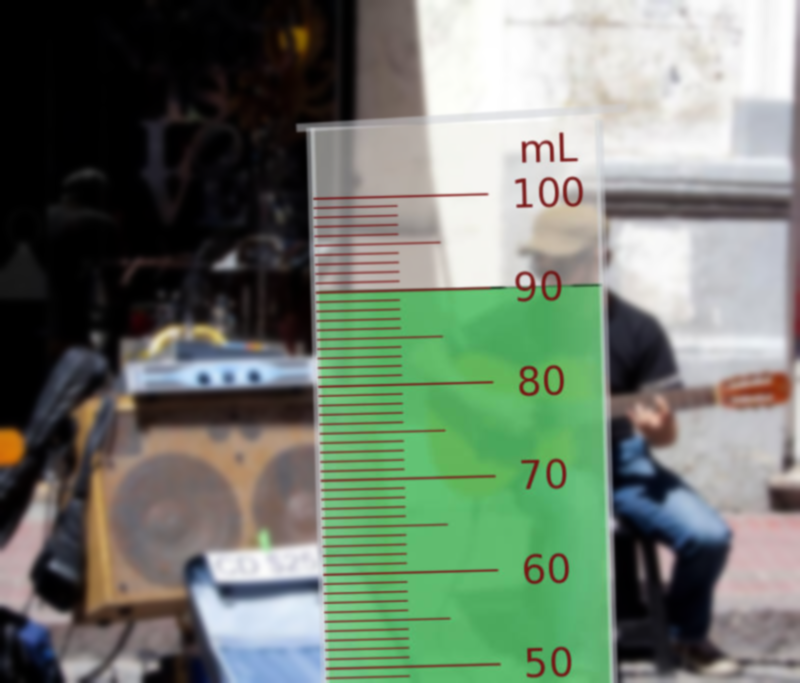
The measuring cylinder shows 90 mL
